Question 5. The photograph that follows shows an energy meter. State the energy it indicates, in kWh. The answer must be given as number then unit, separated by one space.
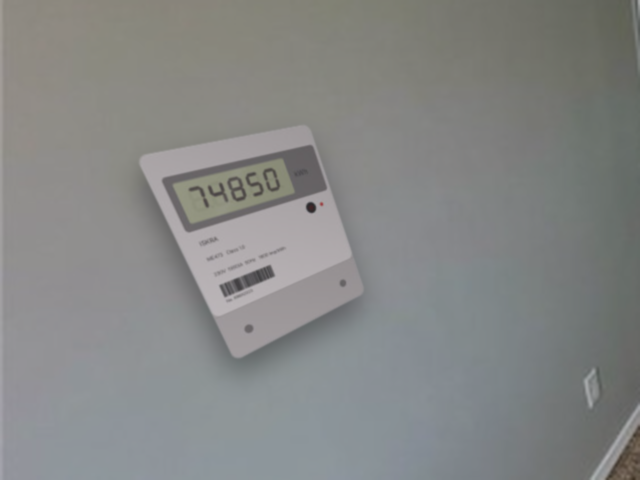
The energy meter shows 74850 kWh
